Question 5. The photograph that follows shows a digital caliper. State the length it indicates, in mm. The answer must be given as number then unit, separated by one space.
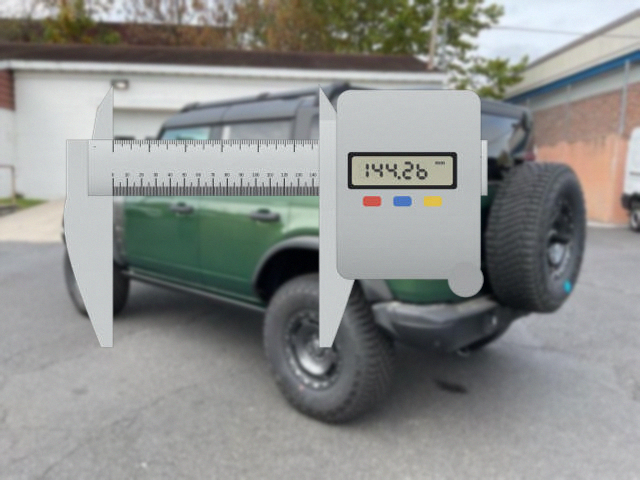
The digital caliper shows 144.26 mm
